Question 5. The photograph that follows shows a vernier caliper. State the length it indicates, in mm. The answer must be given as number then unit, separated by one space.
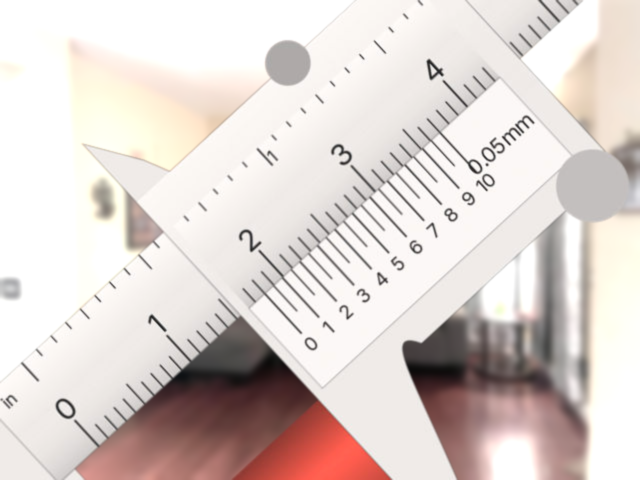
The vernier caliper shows 18.0 mm
